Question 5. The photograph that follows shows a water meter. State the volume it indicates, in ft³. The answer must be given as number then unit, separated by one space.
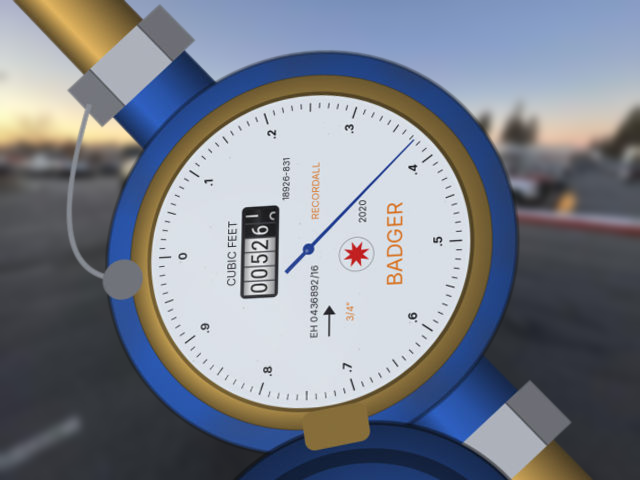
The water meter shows 5261.37 ft³
